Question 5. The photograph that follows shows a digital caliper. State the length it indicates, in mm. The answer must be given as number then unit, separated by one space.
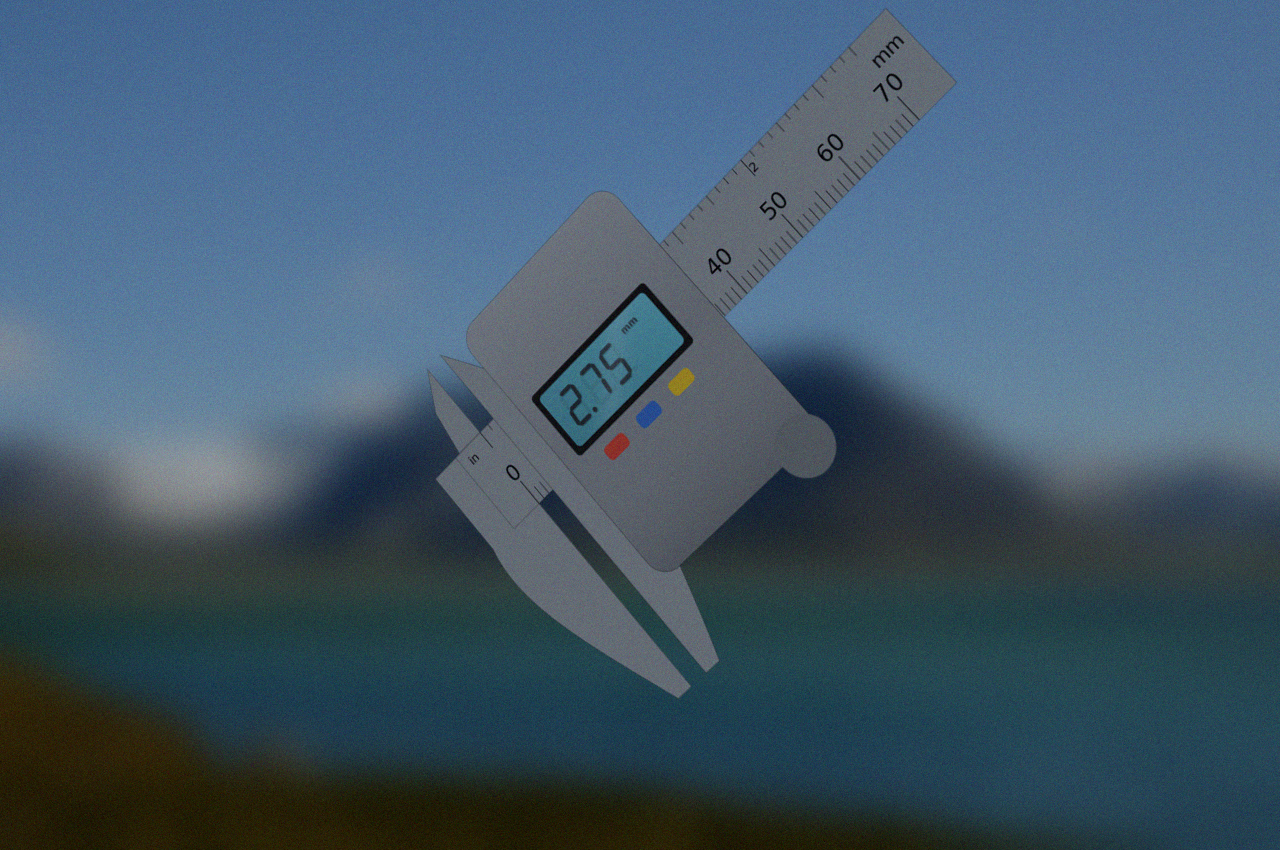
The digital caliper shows 2.75 mm
